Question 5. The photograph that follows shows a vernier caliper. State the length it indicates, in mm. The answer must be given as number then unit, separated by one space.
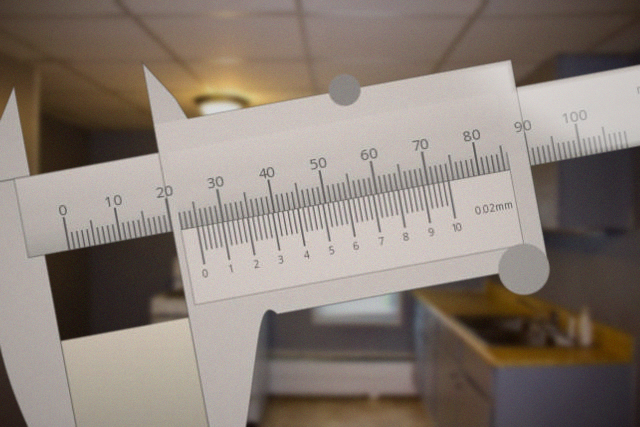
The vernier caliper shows 25.0 mm
